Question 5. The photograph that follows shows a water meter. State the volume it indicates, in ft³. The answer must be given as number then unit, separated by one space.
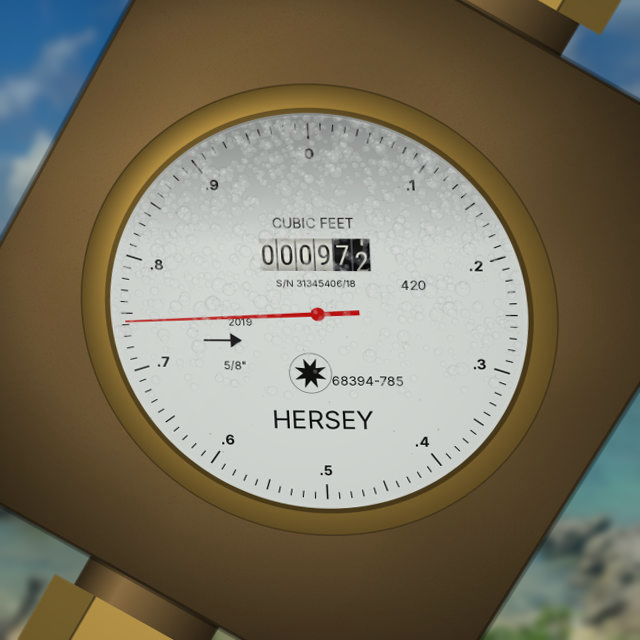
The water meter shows 971.74 ft³
